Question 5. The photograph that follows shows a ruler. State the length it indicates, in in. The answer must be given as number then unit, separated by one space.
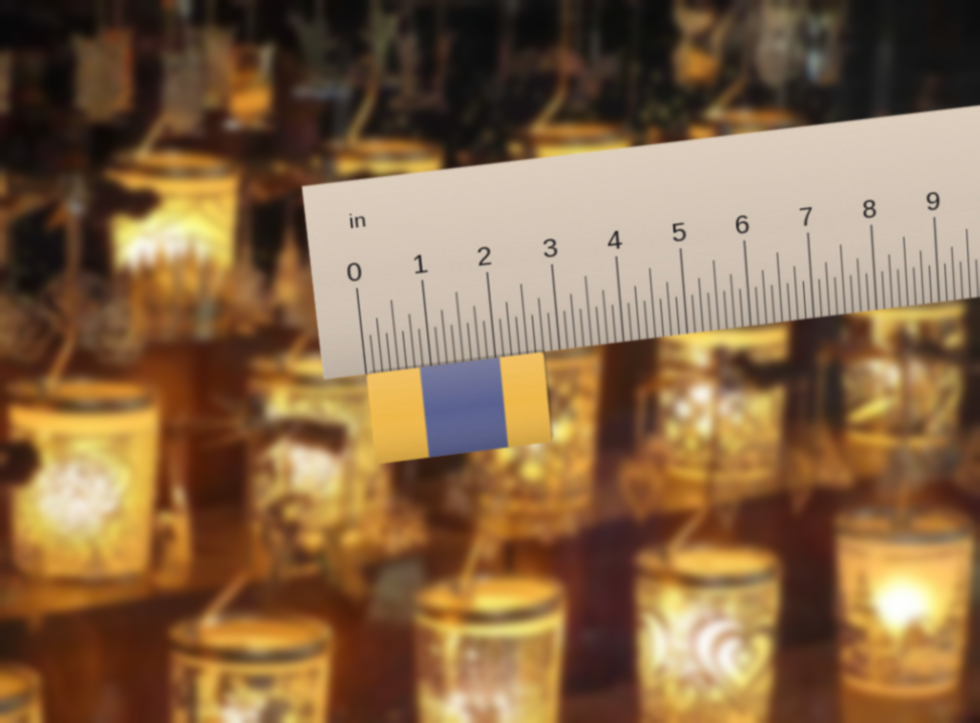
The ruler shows 2.75 in
